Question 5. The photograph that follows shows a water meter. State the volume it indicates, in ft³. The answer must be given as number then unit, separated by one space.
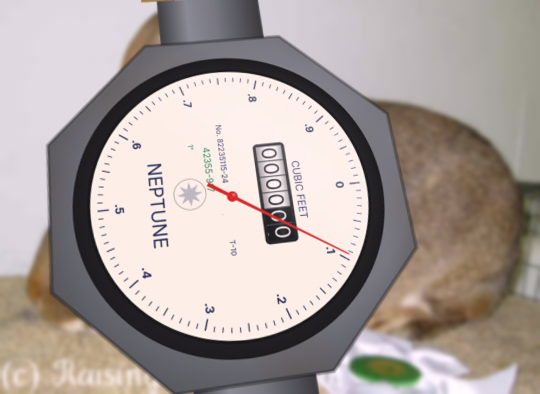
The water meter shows 0.09 ft³
